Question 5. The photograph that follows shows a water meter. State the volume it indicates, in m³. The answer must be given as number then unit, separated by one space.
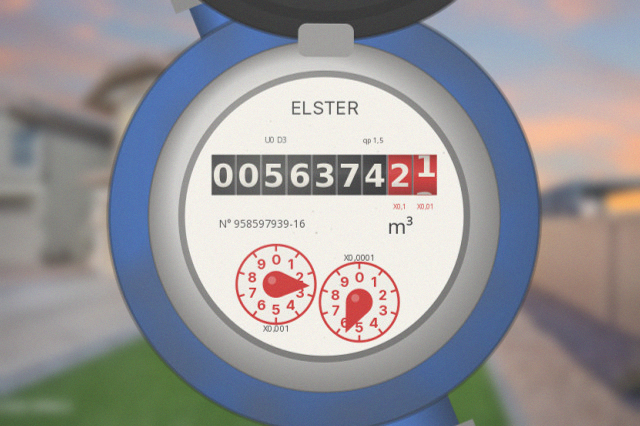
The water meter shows 56374.2125 m³
